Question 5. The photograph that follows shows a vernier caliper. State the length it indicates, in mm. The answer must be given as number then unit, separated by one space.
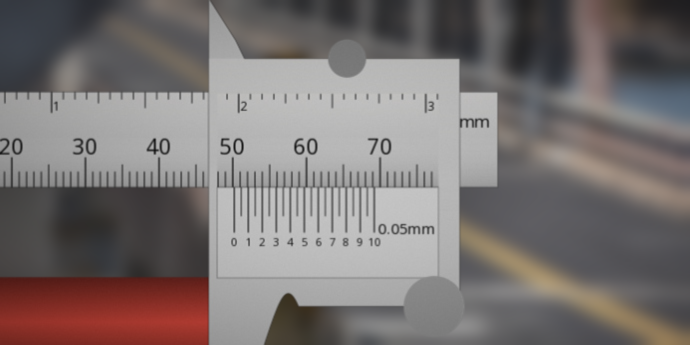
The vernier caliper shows 50.2 mm
